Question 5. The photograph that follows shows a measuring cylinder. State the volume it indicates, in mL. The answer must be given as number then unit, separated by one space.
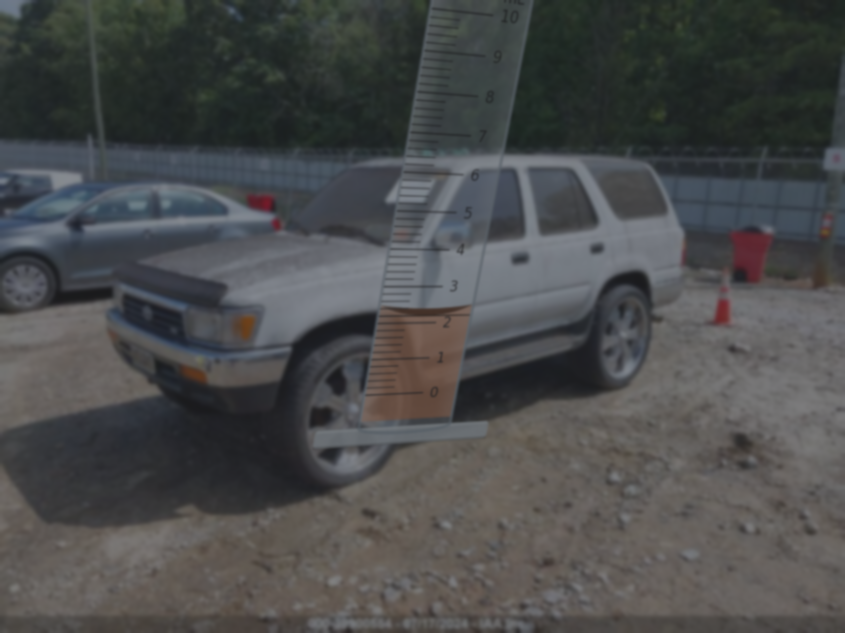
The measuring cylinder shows 2.2 mL
